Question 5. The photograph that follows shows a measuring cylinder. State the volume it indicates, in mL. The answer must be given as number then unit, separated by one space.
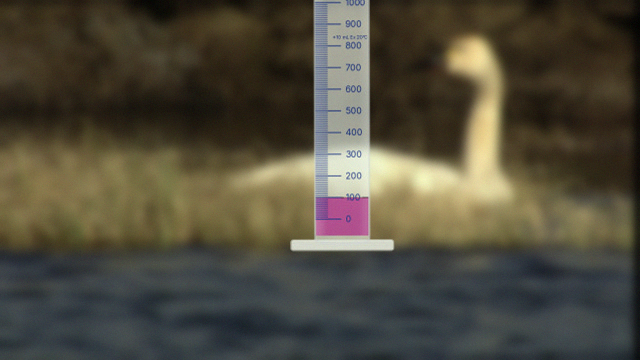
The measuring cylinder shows 100 mL
